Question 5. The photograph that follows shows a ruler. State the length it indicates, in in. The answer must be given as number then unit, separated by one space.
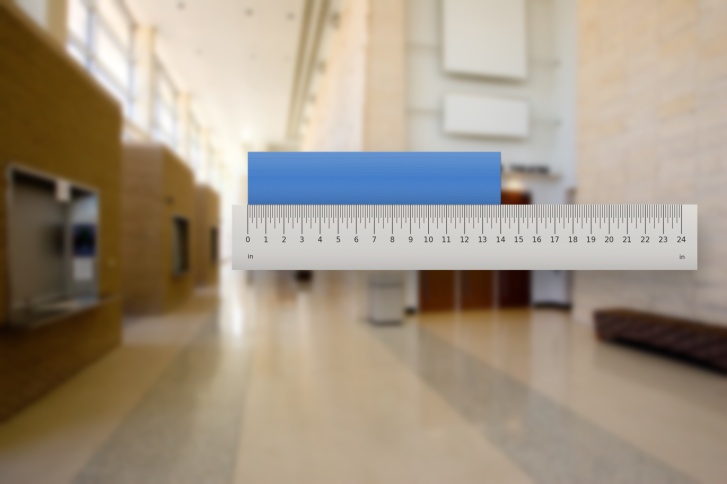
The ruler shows 14 in
